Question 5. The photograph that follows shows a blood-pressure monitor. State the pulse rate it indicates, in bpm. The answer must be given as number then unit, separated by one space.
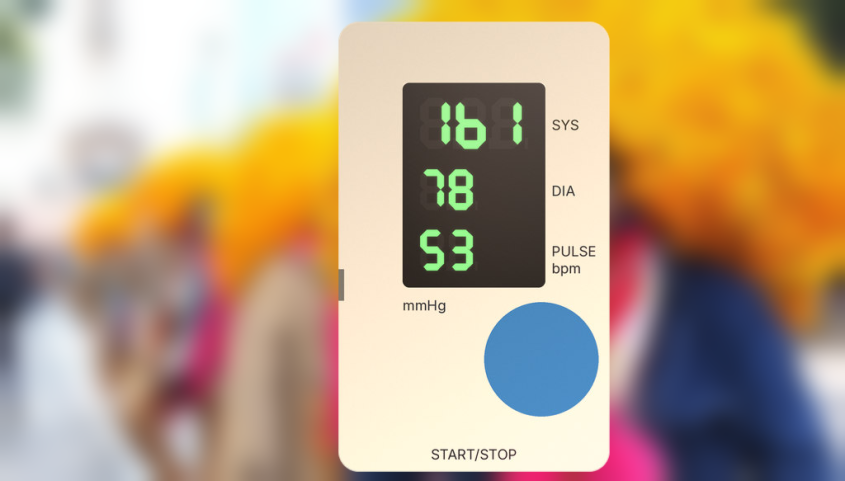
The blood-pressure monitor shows 53 bpm
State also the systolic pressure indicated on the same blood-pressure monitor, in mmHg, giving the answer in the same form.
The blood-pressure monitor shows 161 mmHg
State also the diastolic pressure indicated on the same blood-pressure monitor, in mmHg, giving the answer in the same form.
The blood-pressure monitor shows 78 mmHg
